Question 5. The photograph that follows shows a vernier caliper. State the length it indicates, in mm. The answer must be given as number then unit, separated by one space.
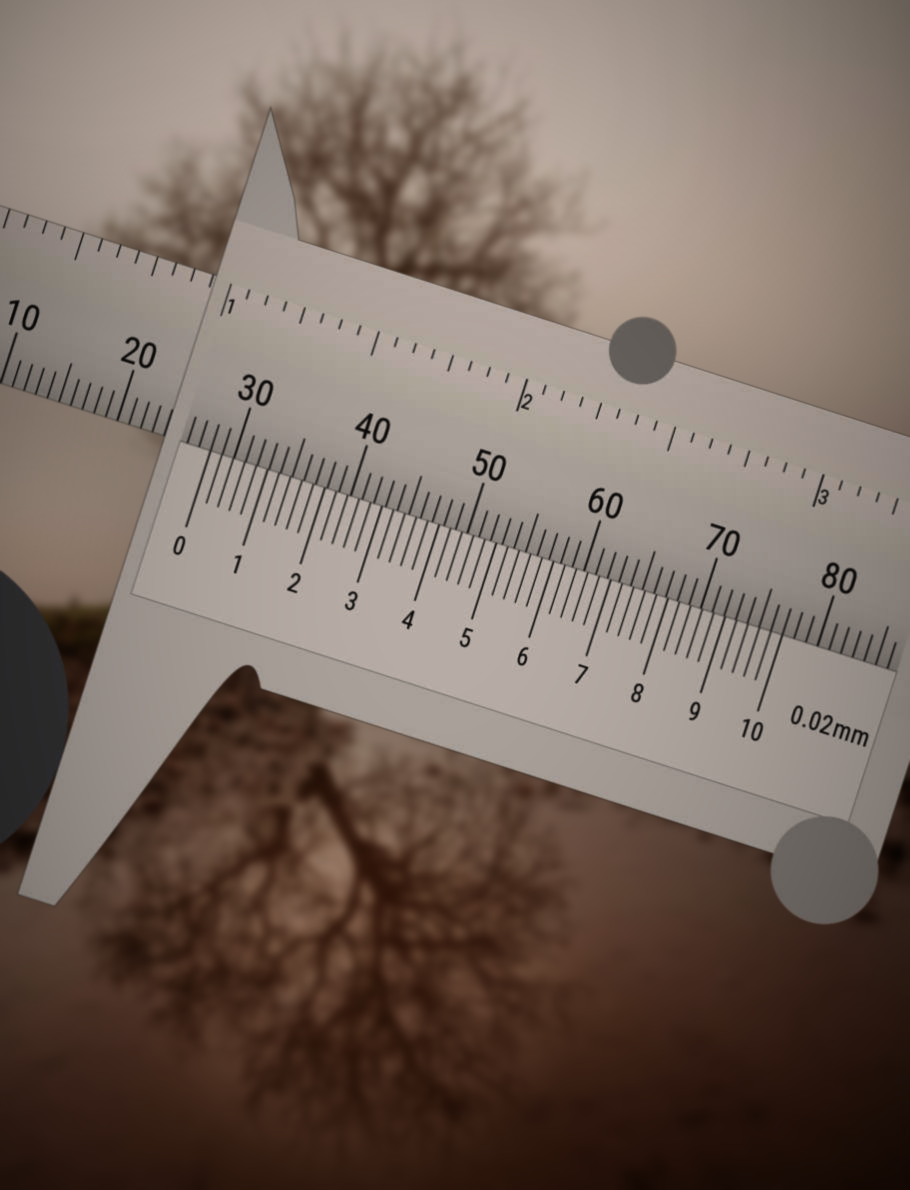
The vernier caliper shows 28.0 mm
